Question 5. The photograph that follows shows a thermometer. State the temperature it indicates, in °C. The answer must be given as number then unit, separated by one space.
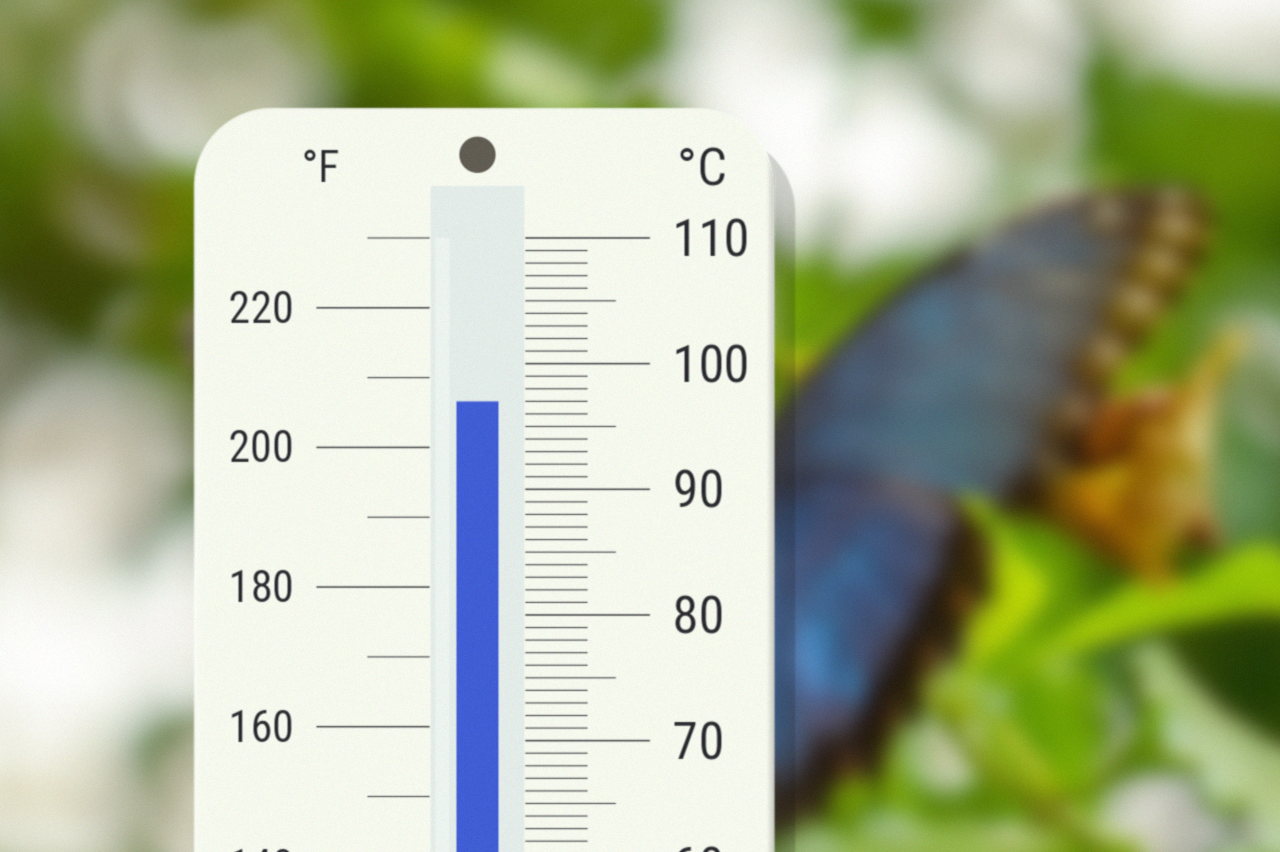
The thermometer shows 97 °C
